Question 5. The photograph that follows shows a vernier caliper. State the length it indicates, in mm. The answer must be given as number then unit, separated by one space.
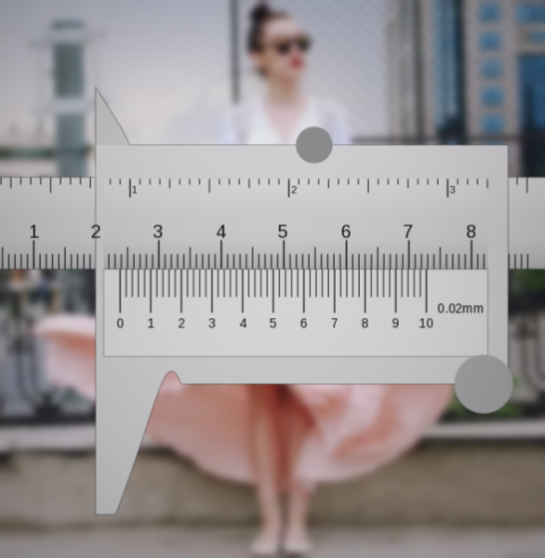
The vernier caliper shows 23.8 mm
